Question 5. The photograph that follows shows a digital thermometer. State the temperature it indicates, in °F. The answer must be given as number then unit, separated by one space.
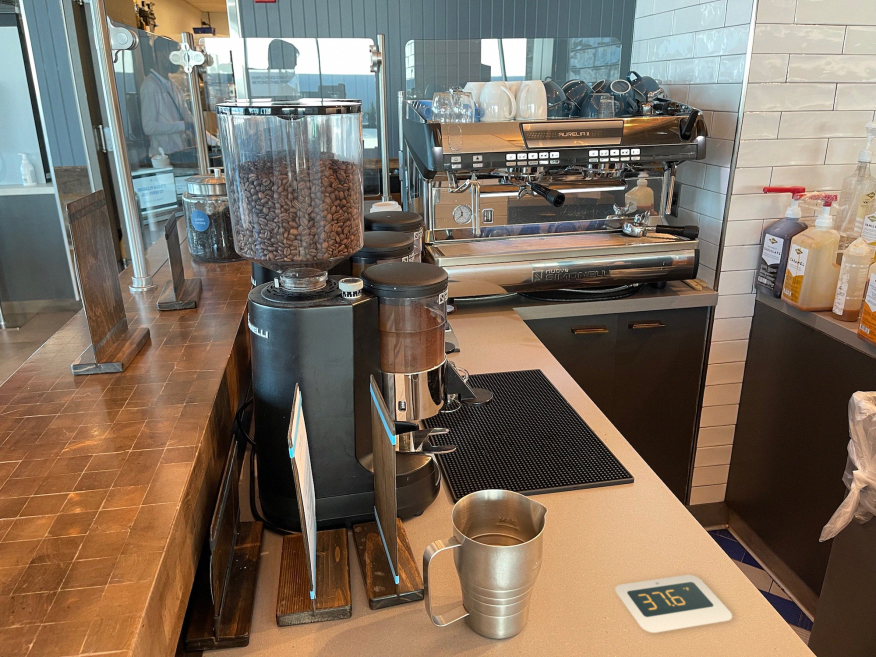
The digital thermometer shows 37.6 °F
